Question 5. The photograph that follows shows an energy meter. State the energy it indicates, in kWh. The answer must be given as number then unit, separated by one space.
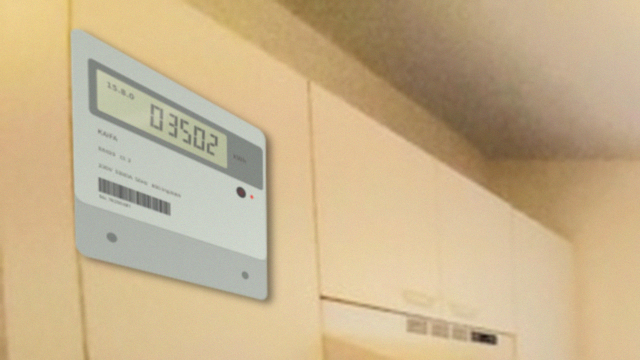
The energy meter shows 3502 kWh
